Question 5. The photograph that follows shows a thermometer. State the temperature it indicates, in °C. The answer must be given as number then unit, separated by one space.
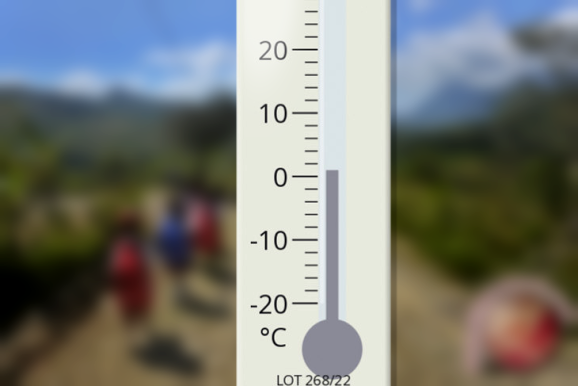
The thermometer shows 1 °C
